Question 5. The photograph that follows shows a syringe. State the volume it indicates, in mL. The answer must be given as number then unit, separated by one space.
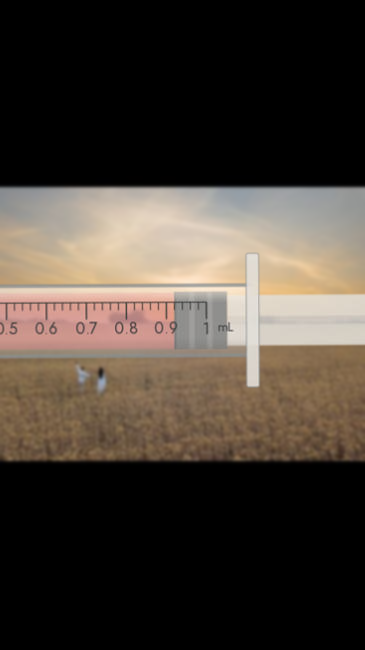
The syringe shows 0.92 mL
